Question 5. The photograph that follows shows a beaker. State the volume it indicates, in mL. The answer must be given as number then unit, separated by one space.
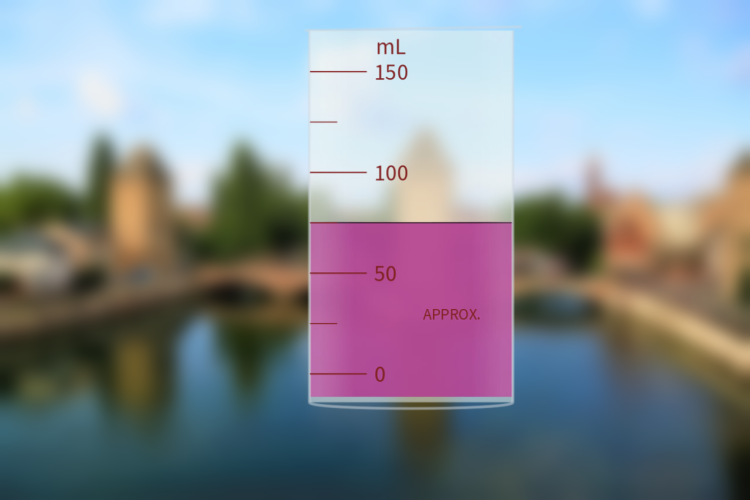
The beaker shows 75 mL
